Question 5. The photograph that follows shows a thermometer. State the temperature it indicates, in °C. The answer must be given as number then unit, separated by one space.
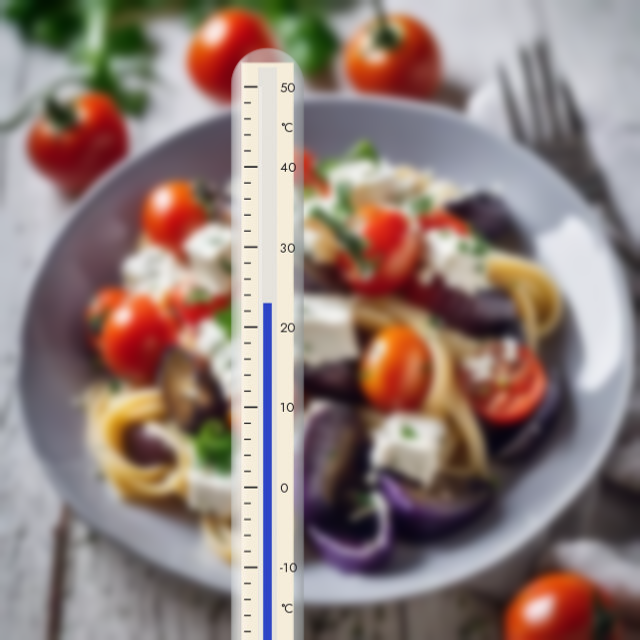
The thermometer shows 23 °C
